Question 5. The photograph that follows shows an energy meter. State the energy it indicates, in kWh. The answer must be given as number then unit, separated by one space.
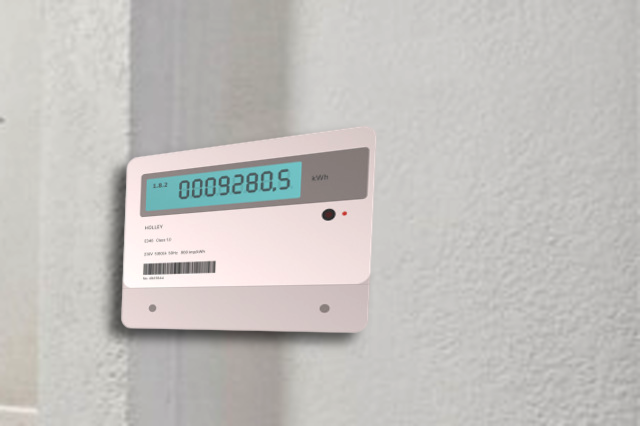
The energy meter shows 9280.5 kWh
